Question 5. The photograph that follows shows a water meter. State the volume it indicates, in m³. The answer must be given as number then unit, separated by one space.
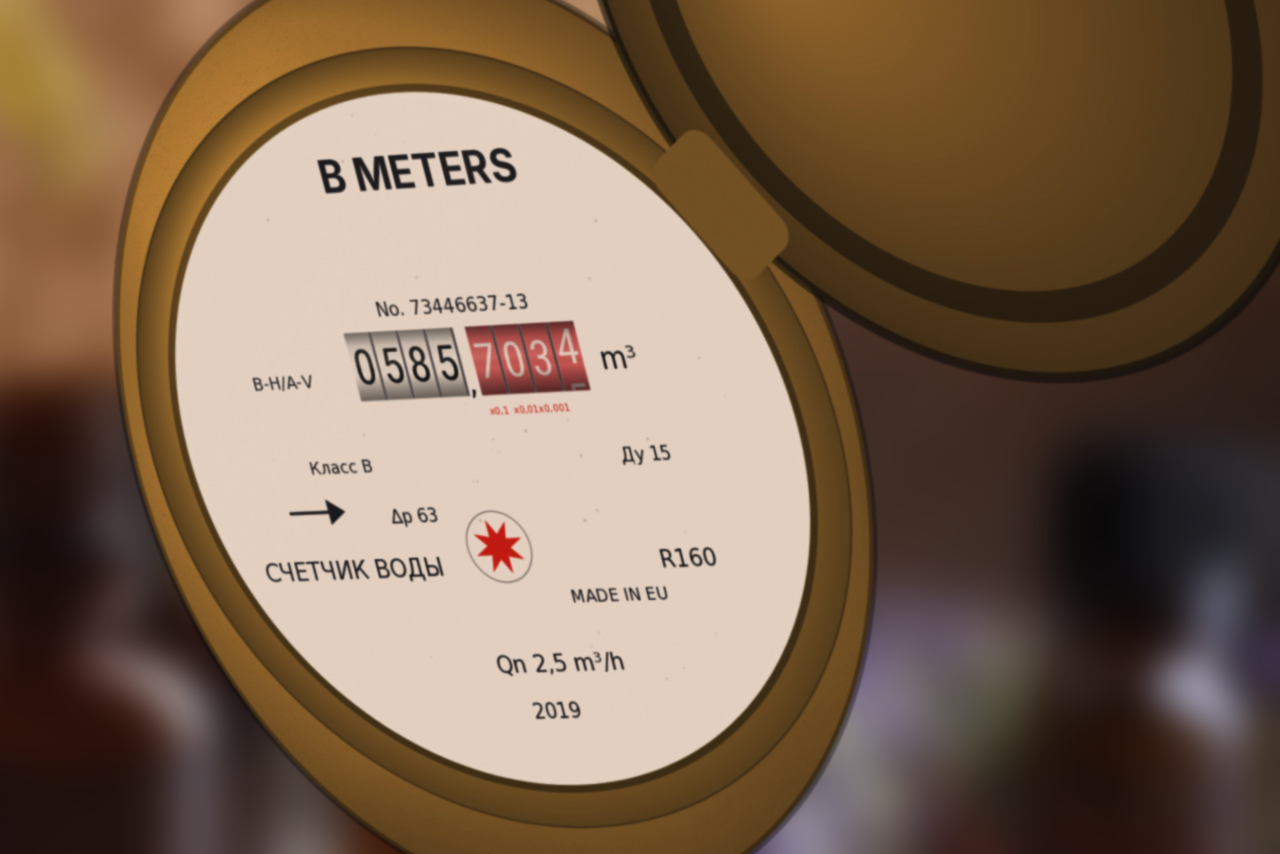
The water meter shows 585.7034 m³
